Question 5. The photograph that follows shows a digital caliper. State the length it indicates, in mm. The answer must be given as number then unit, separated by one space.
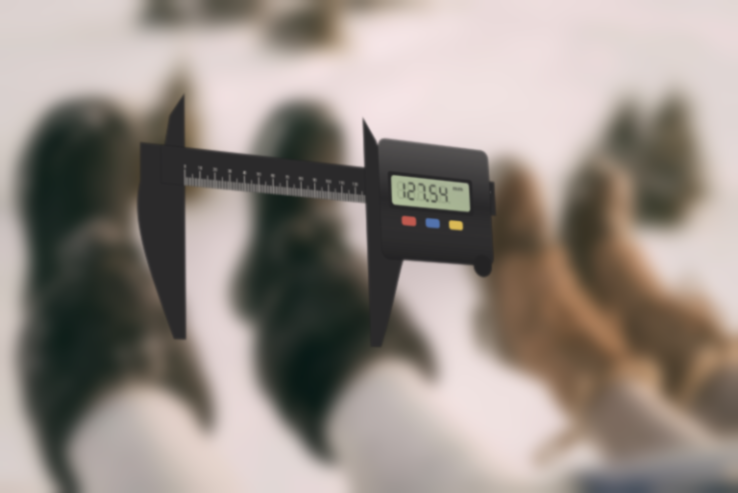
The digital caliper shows 127.54 mm
